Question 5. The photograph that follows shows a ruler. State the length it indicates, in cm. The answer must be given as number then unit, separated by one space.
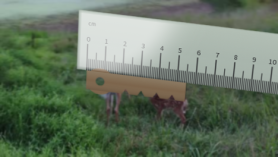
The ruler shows 5.5 cm
